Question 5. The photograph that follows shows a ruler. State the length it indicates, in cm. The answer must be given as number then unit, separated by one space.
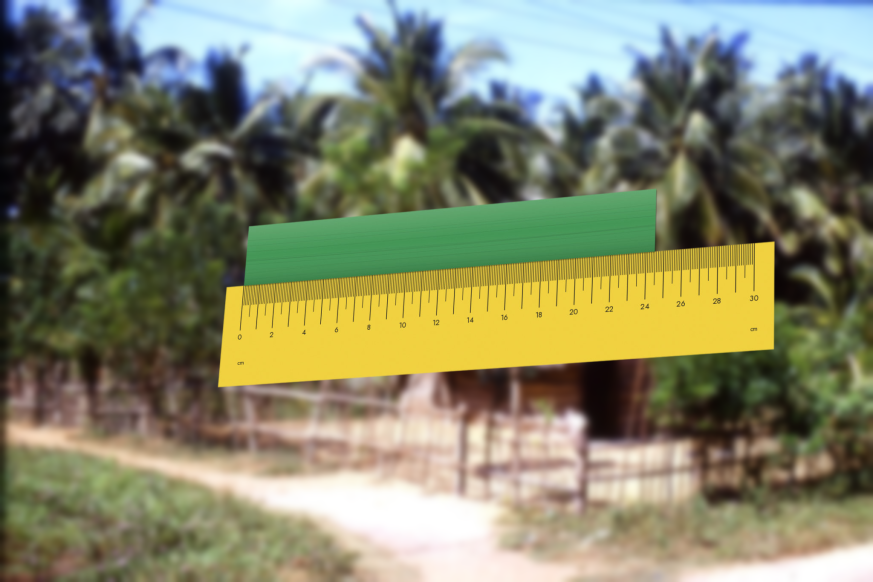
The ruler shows 24.5 cm
